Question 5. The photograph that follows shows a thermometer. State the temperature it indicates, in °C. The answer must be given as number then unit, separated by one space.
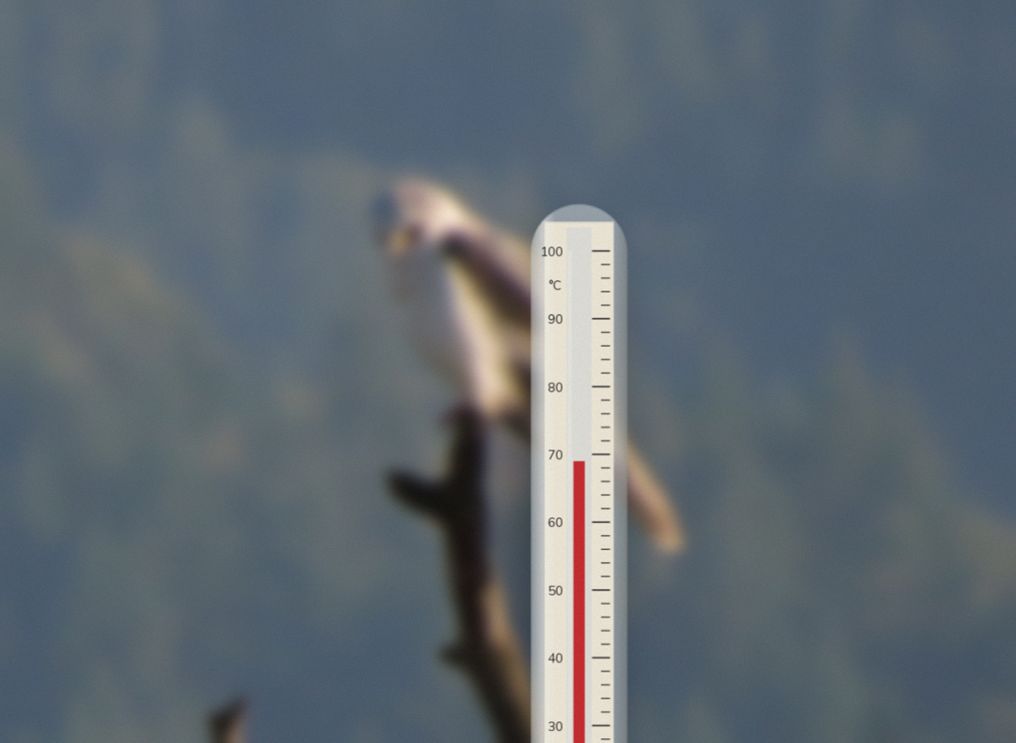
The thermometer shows 69 °C
